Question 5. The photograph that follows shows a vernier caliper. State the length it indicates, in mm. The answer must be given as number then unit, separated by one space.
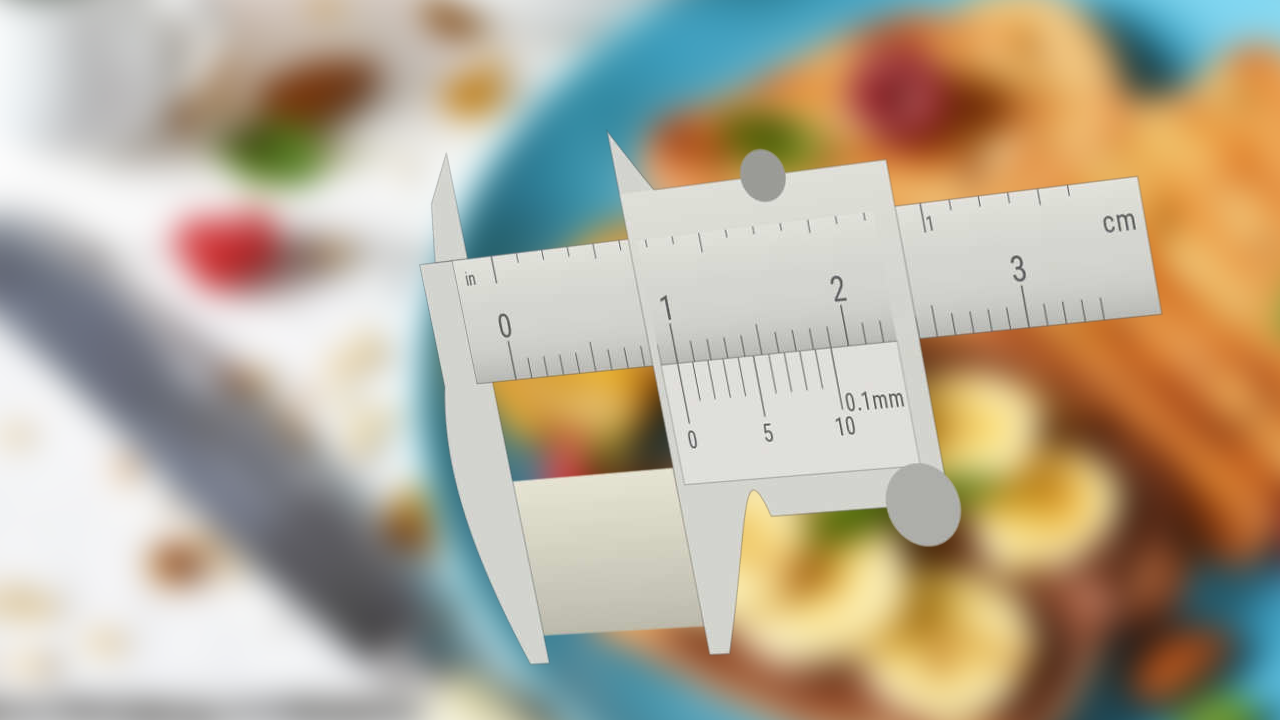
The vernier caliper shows 10.0 mm
